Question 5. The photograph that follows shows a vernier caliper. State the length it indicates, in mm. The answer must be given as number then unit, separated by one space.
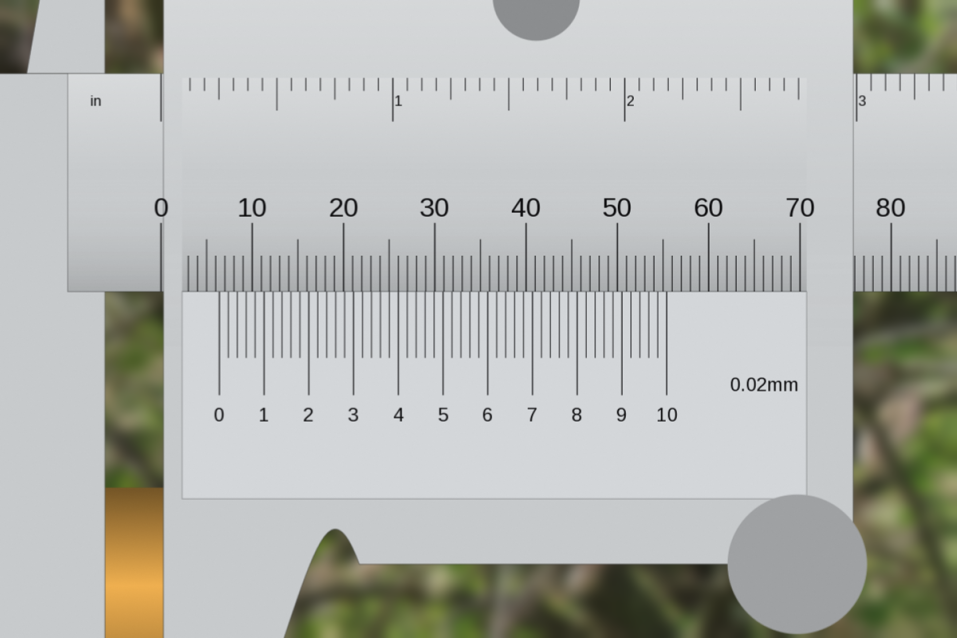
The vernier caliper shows 6.4 mm
